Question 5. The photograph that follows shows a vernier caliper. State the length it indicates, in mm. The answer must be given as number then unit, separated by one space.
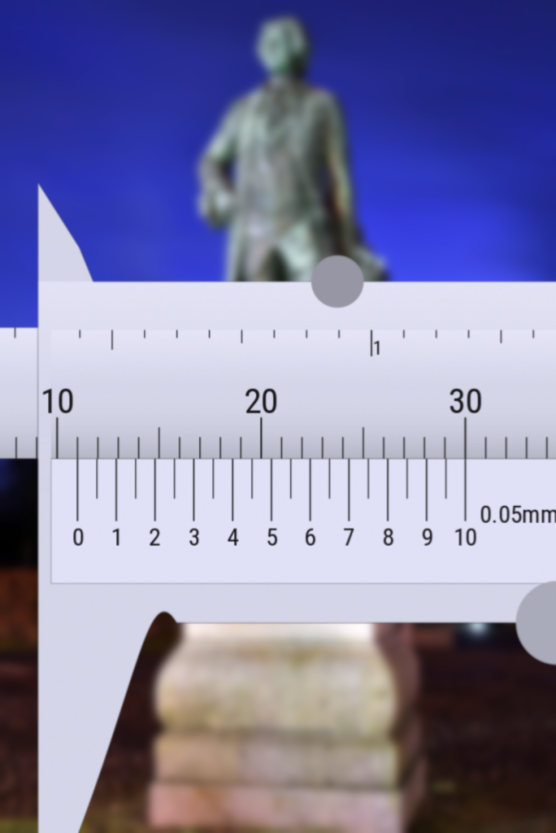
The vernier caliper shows 11.0 mm
